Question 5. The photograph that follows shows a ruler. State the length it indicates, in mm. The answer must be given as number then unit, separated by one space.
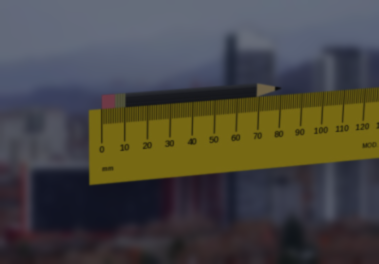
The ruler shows 80 mm
